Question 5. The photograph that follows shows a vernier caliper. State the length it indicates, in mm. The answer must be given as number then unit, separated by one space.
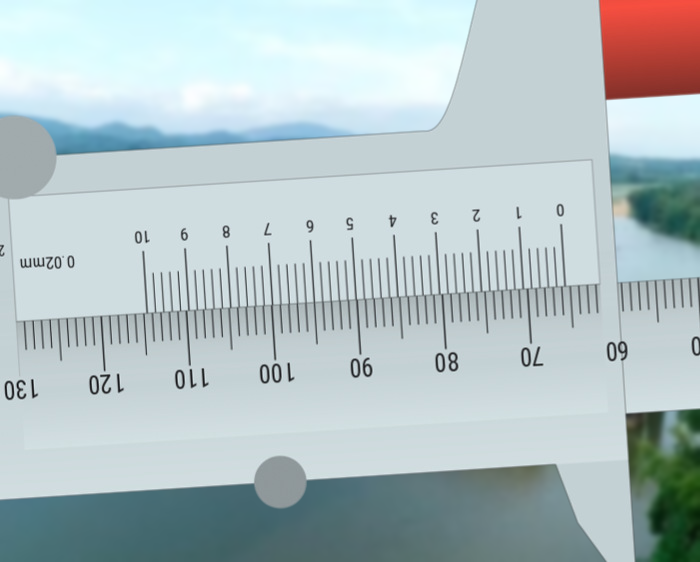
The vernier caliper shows 65.6 mm
